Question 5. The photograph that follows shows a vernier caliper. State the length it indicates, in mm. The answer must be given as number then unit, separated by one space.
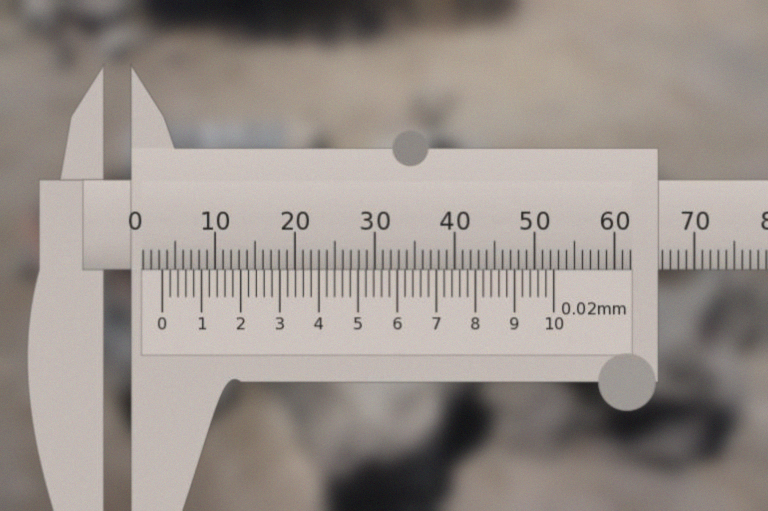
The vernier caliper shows 3.4 mm
